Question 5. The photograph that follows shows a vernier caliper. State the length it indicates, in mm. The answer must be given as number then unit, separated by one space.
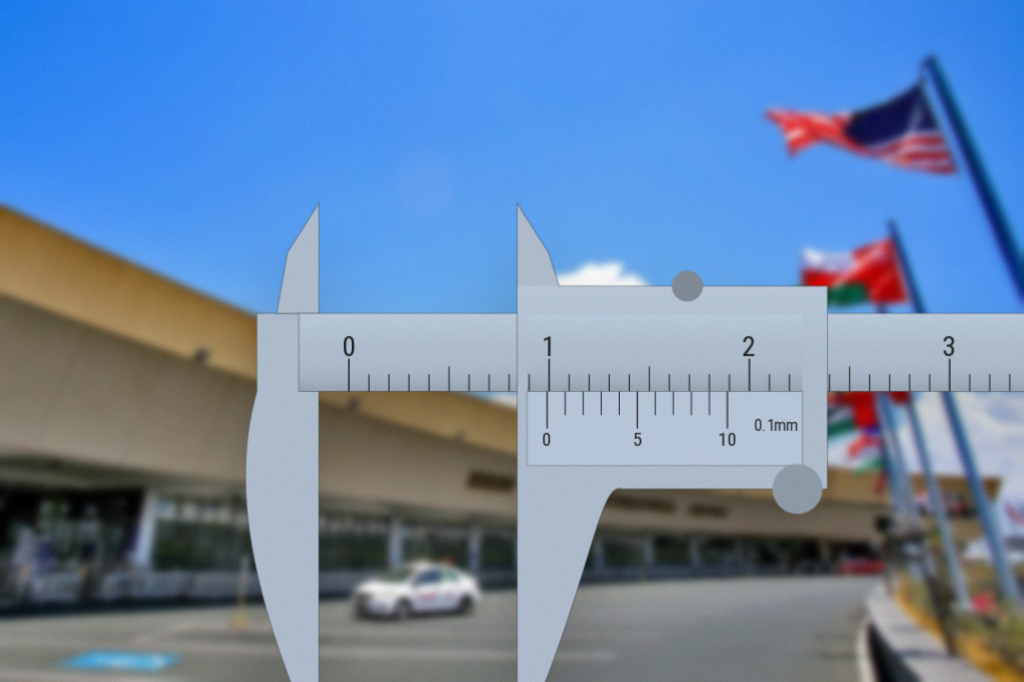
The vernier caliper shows 9.9 mm
